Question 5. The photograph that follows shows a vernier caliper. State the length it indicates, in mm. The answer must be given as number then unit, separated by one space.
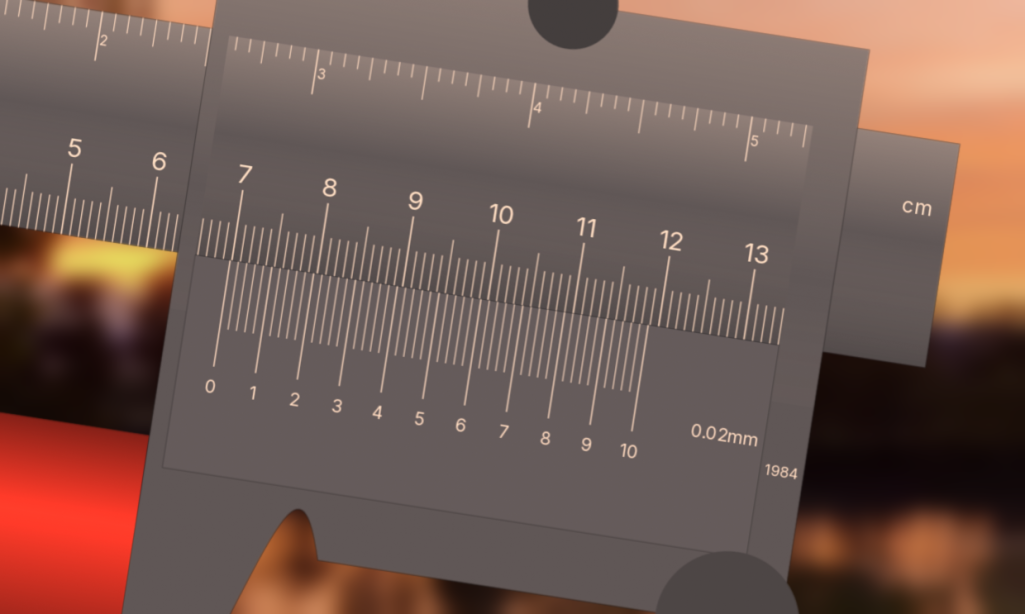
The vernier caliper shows 69.8 mm
